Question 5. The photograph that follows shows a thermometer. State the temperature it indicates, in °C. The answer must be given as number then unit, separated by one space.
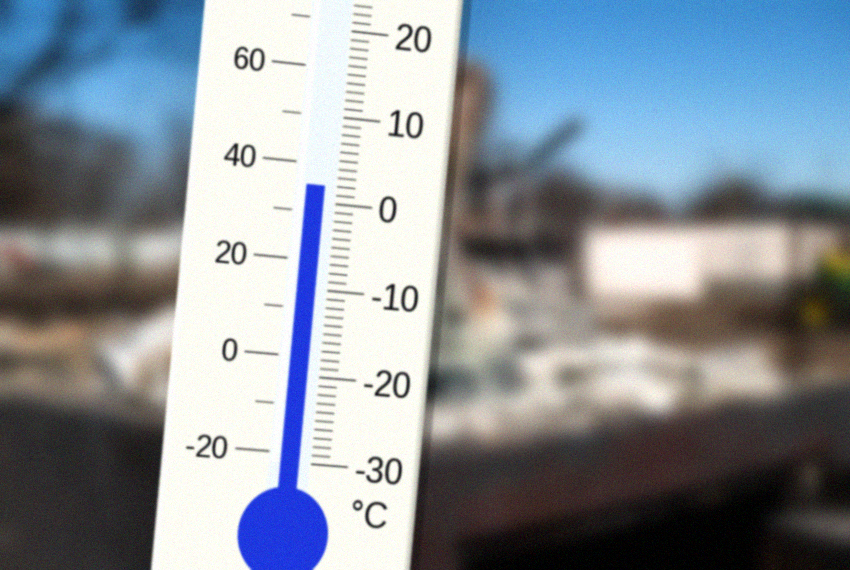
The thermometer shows 2 °C
